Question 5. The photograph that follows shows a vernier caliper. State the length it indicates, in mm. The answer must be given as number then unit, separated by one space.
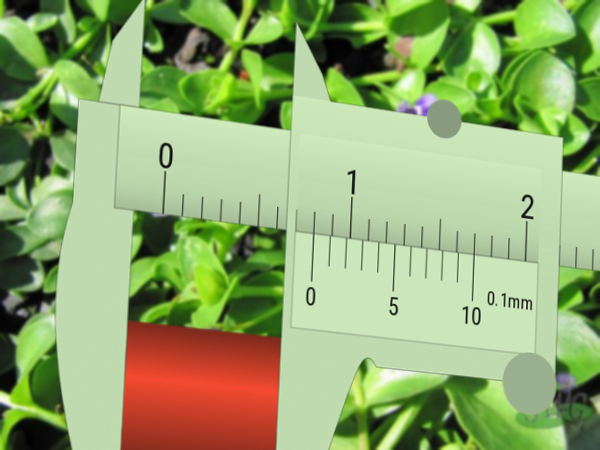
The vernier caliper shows 8.0 mm
